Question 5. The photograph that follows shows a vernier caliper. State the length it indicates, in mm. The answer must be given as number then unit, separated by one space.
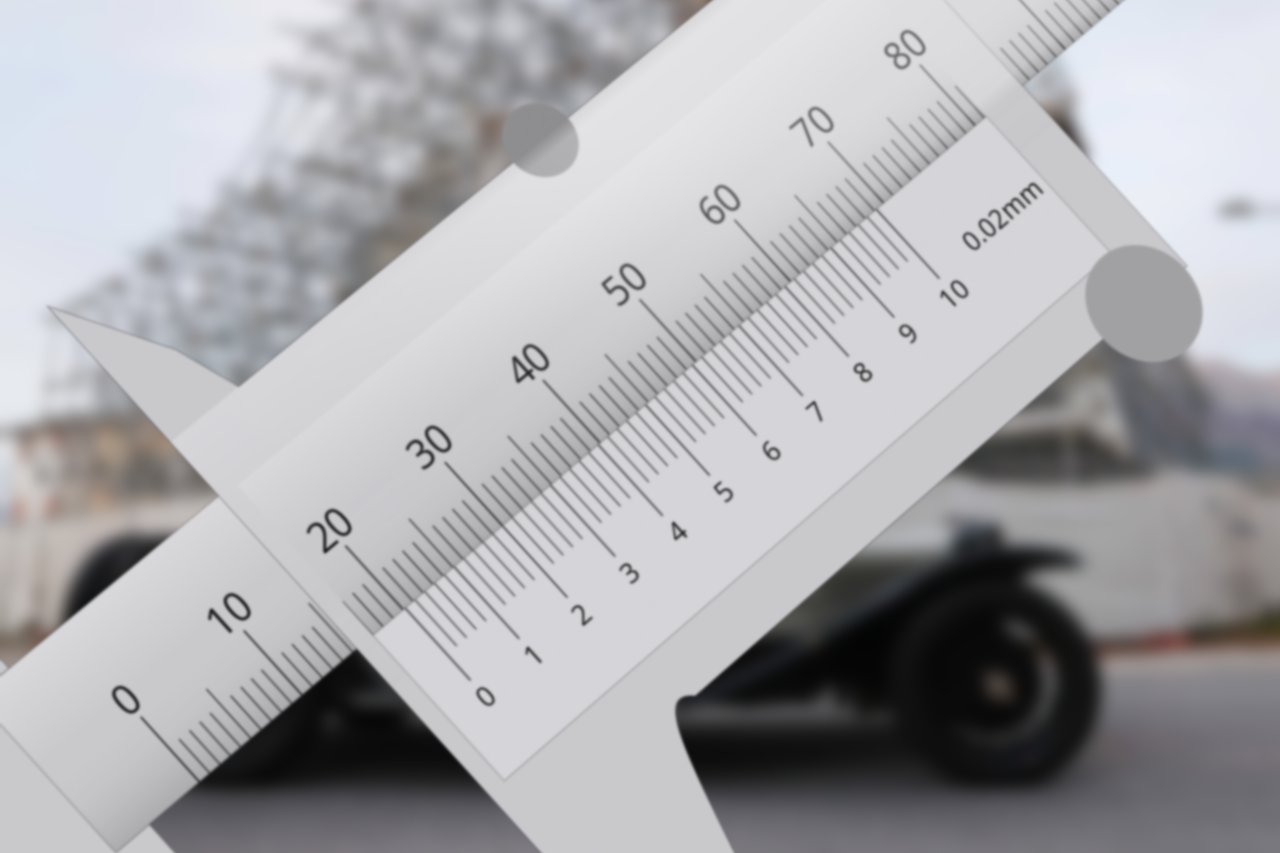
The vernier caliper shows 20.2 mm
